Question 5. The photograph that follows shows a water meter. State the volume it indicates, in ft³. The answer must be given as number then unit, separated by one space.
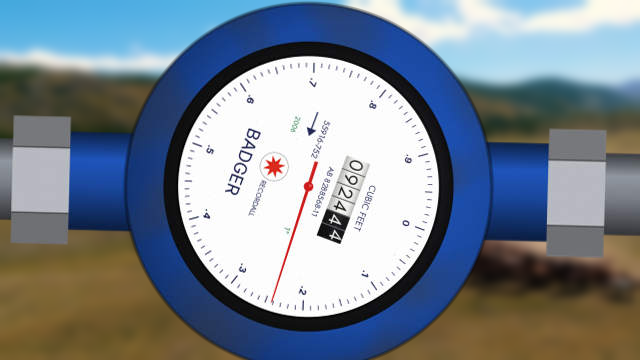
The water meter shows 92444.24 ft³
